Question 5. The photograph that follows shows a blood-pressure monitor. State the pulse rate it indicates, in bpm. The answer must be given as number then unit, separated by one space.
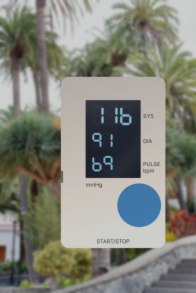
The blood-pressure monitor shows 69 bpm
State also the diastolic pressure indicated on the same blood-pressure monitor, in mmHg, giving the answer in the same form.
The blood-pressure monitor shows 91 mmHg
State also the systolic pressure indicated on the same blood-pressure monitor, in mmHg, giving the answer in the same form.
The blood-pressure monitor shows 116 mmHg
